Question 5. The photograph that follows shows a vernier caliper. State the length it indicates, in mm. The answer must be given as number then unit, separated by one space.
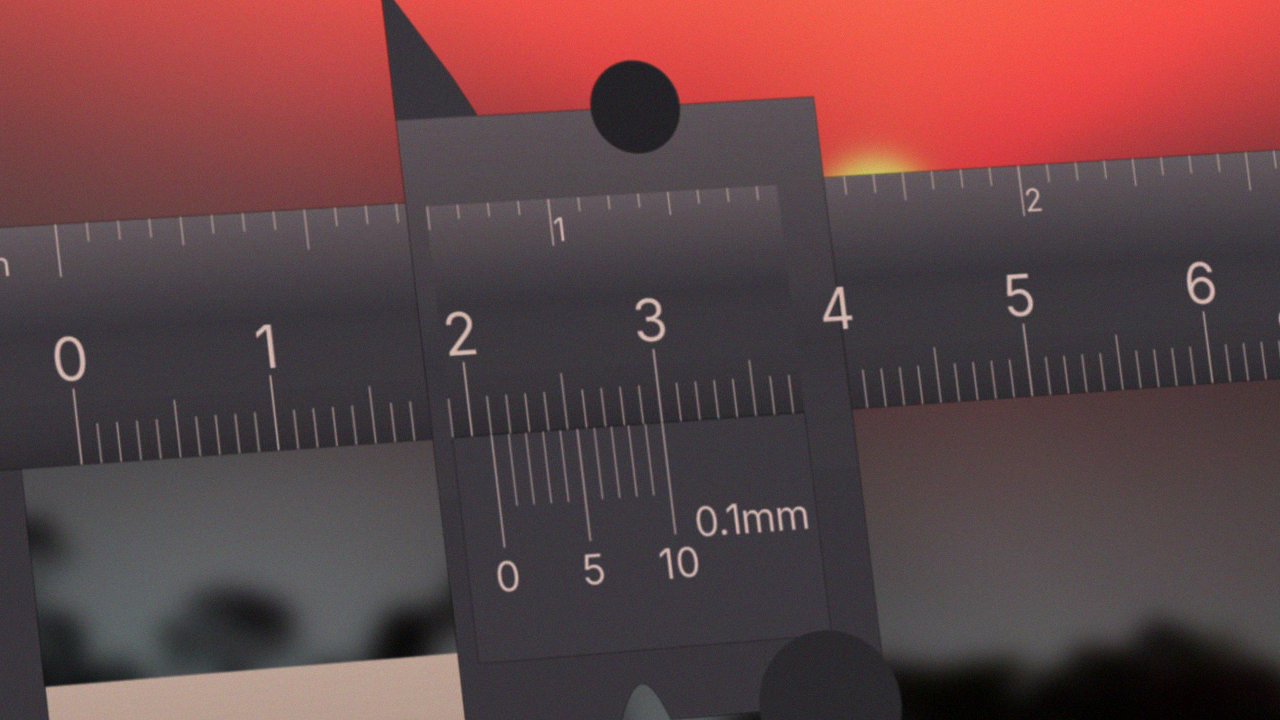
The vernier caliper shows 21.0 mm
